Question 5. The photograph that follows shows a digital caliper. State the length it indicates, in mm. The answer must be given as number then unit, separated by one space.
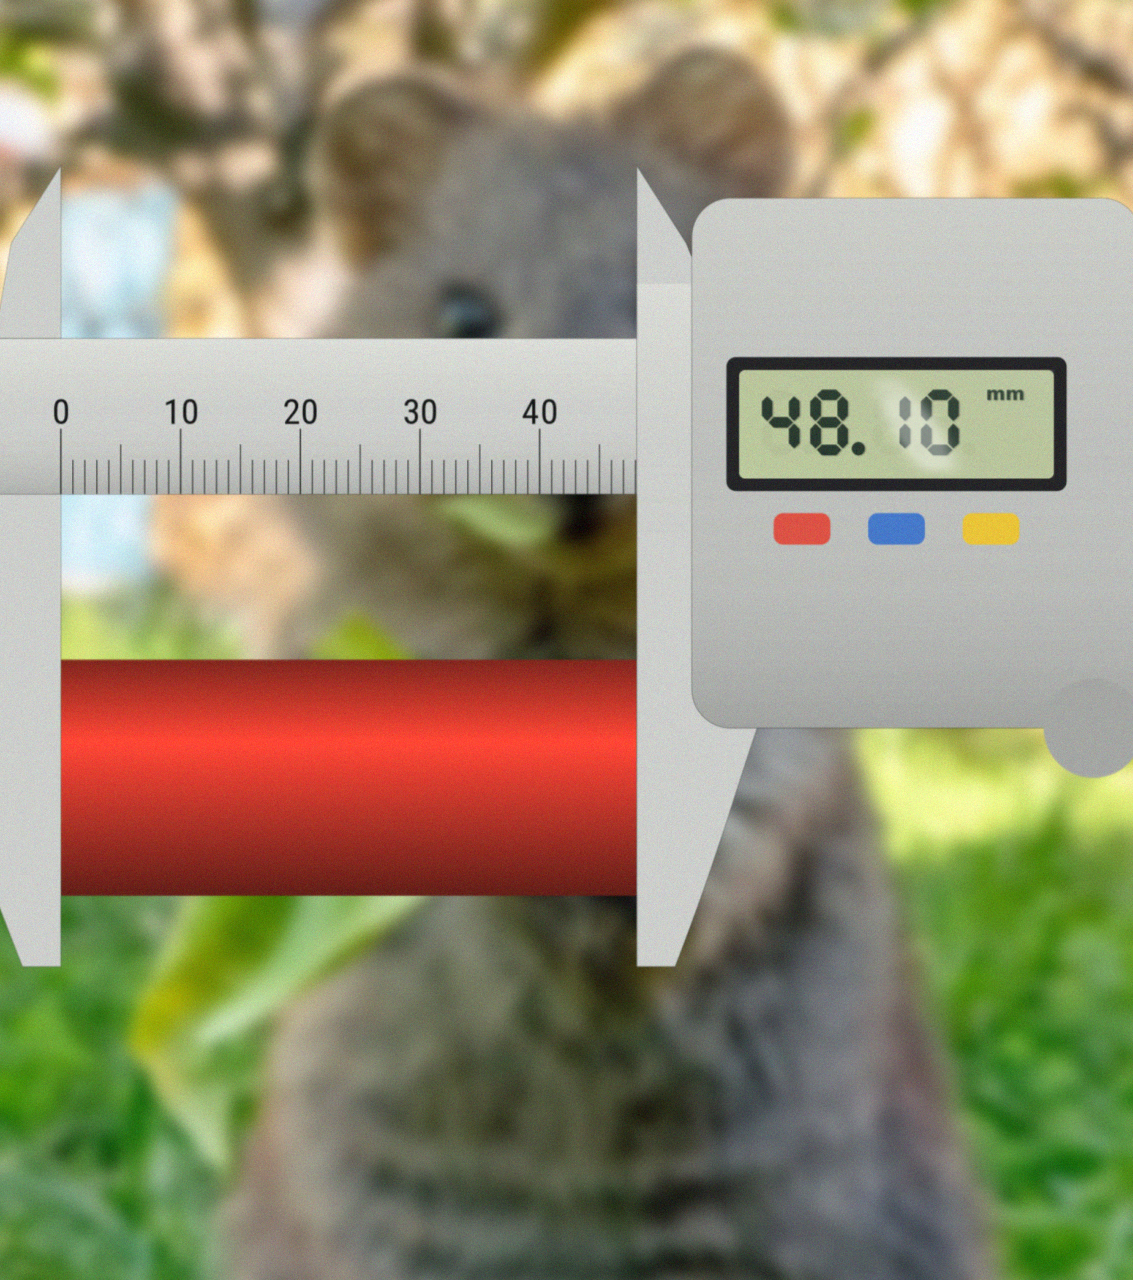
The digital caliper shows 48.10 mm
